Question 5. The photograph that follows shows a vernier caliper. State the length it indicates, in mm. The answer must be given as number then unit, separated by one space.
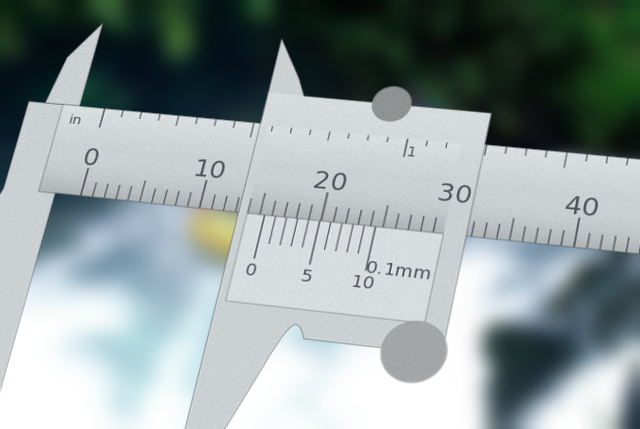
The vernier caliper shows 15.4 mm
